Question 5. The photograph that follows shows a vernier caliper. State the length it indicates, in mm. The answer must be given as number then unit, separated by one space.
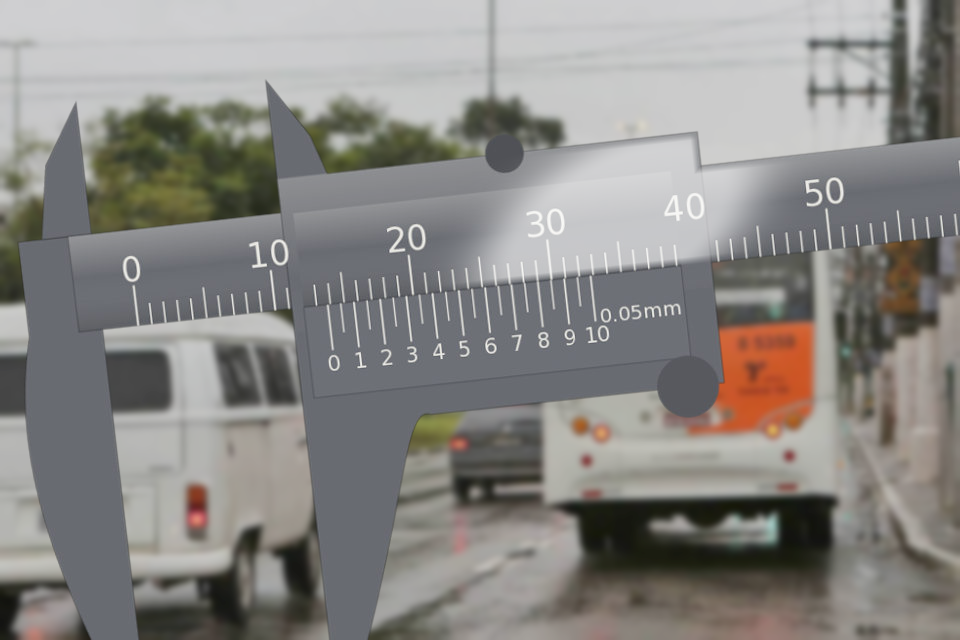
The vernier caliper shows 13.8 mm
